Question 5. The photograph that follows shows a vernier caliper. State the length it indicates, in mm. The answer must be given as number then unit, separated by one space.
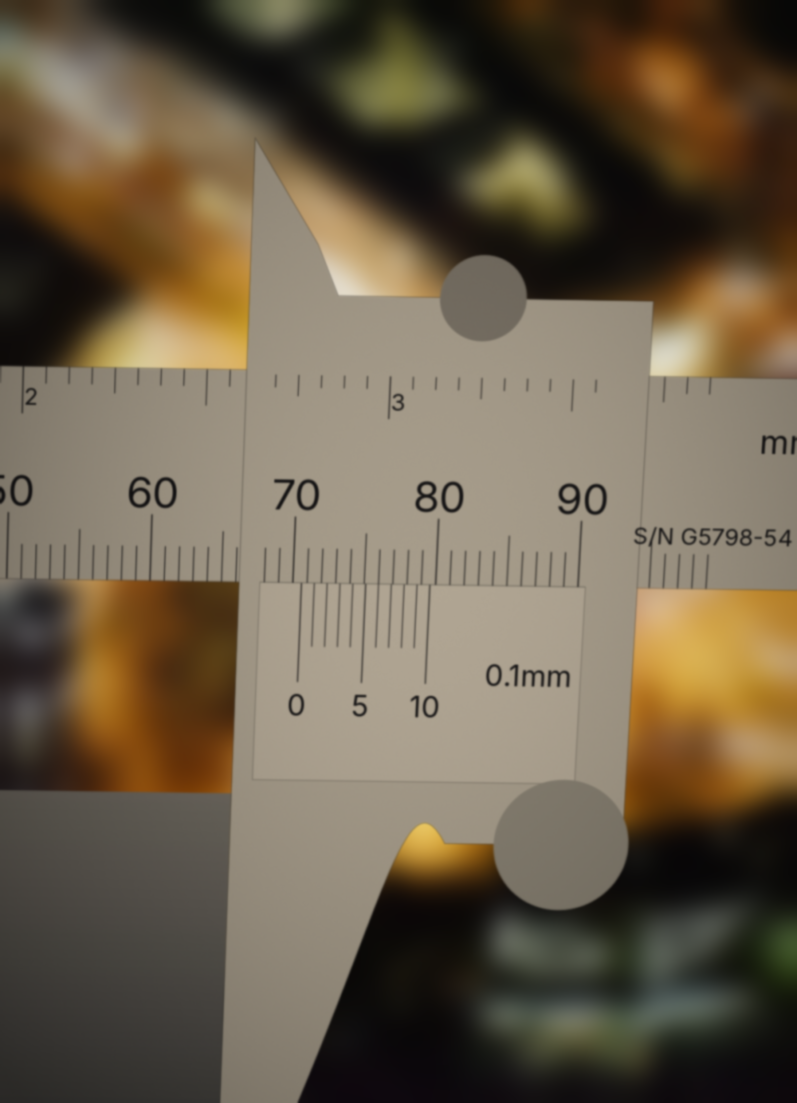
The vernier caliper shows 70.6 mm
